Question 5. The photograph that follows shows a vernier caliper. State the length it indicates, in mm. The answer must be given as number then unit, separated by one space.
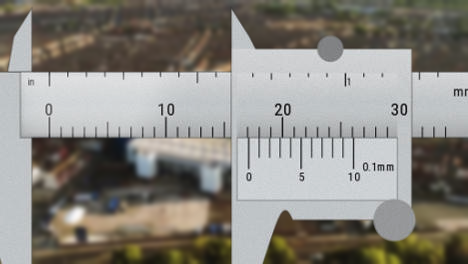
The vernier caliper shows 17.1 mm
